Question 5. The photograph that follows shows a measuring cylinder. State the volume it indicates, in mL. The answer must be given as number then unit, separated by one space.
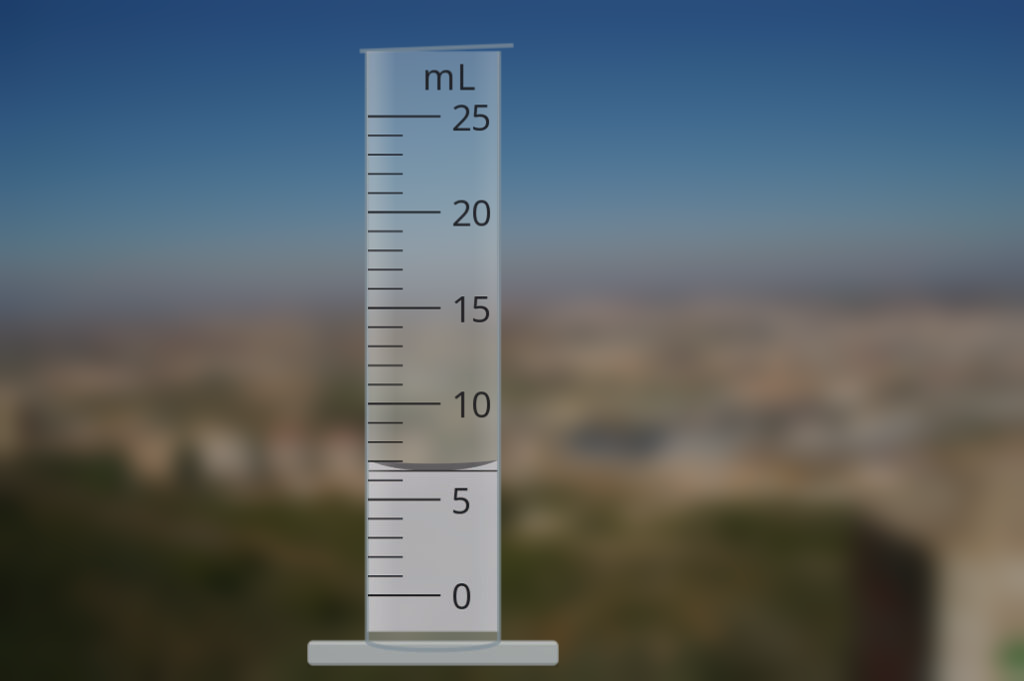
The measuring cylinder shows 6.5 mL
